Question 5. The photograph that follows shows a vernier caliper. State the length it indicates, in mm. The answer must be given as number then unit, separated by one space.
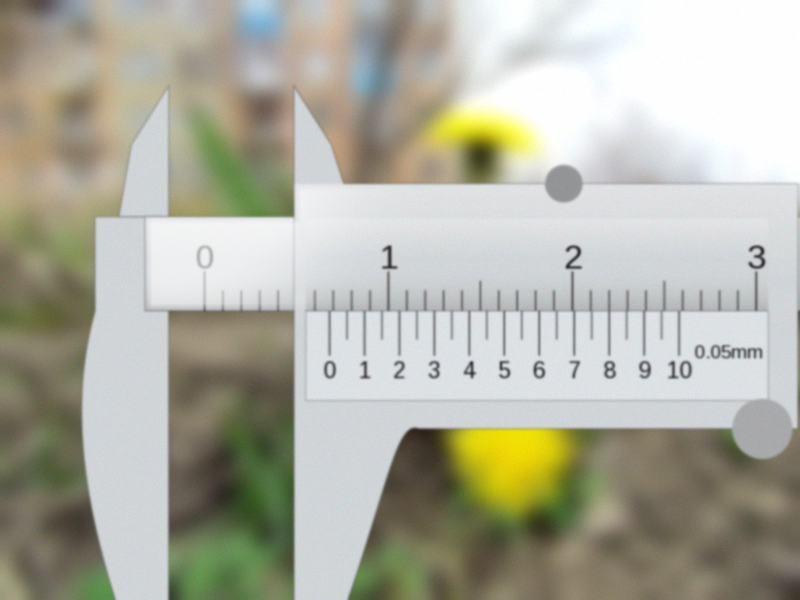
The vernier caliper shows 6.8 mm
